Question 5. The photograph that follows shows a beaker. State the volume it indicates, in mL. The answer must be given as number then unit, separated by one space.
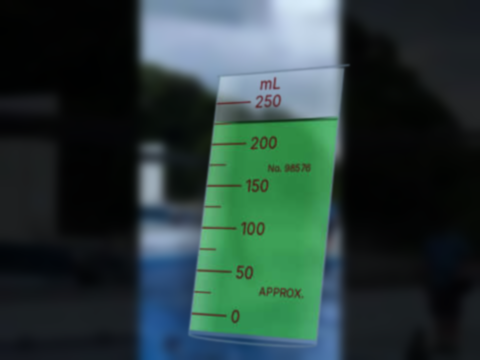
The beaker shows 225 mL
